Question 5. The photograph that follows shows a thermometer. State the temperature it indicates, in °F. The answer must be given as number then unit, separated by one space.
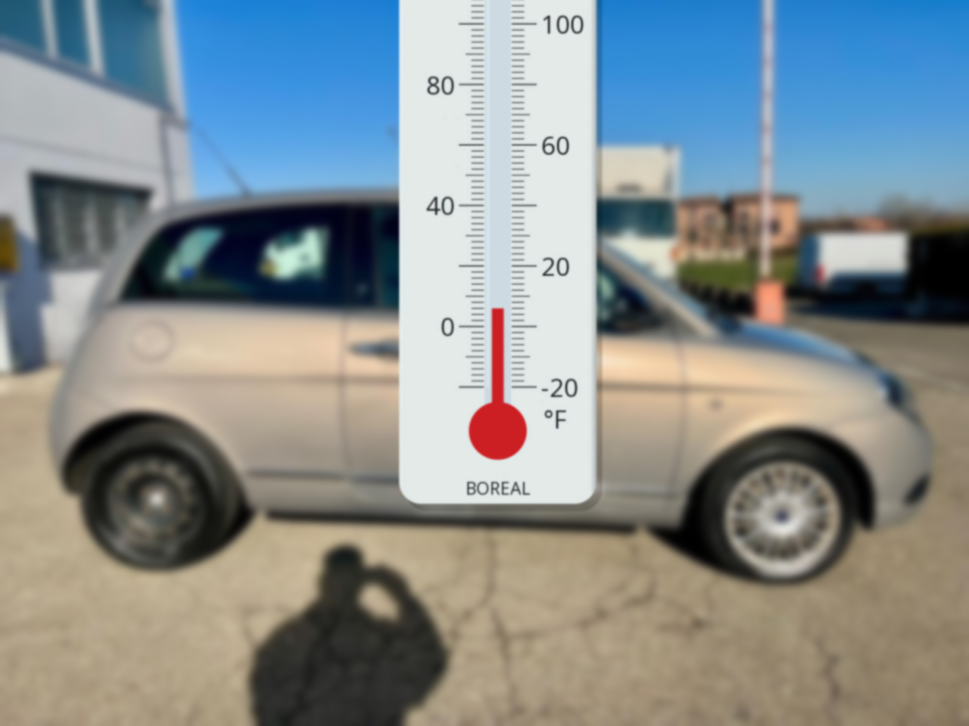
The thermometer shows 6 °F
